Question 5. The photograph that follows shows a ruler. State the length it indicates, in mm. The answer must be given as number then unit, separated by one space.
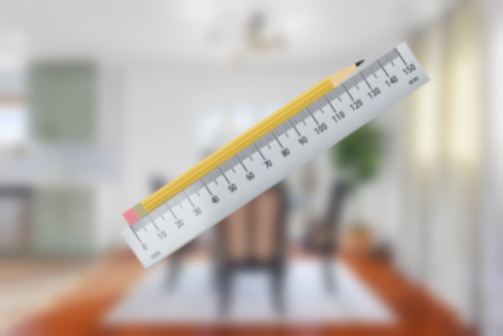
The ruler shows 135 mm
